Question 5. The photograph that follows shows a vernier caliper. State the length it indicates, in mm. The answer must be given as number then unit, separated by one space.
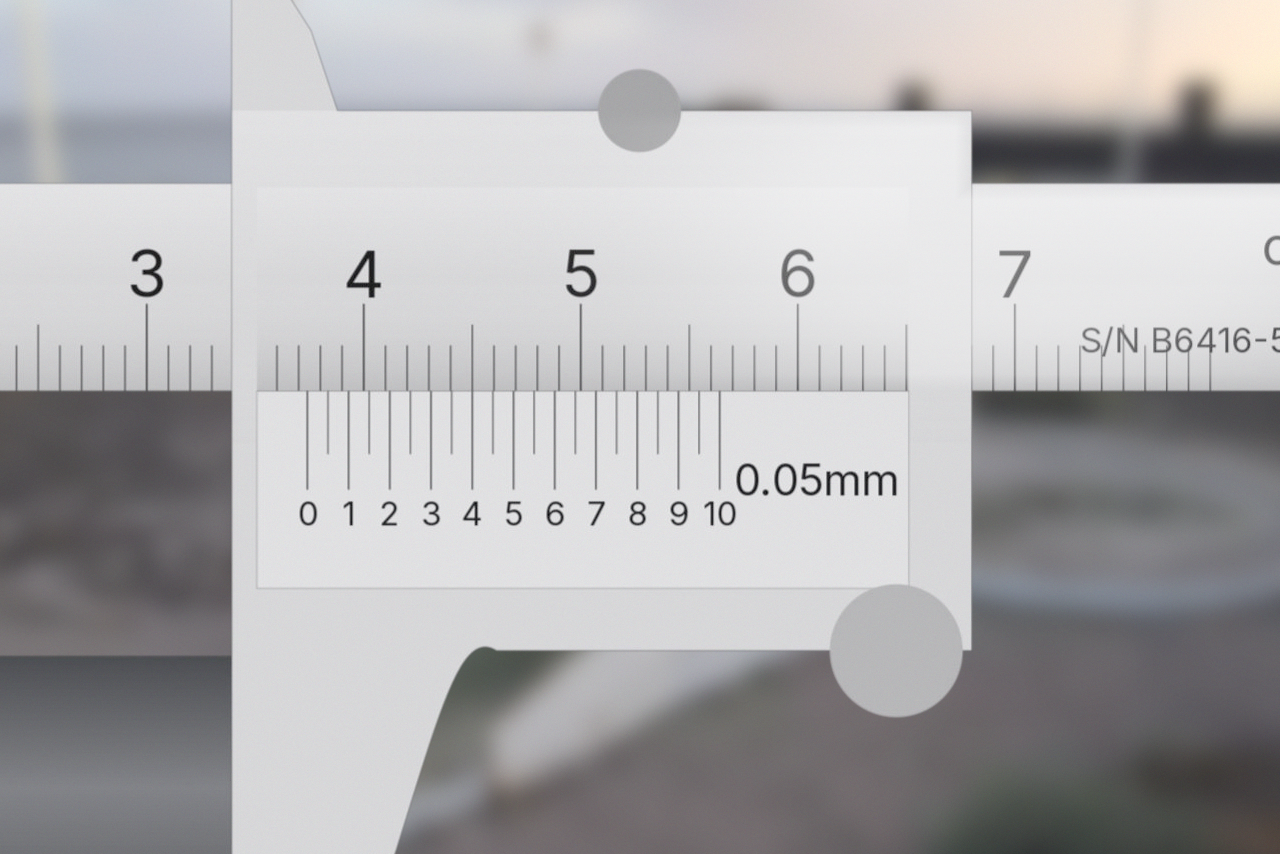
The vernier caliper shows 37.4 mm
